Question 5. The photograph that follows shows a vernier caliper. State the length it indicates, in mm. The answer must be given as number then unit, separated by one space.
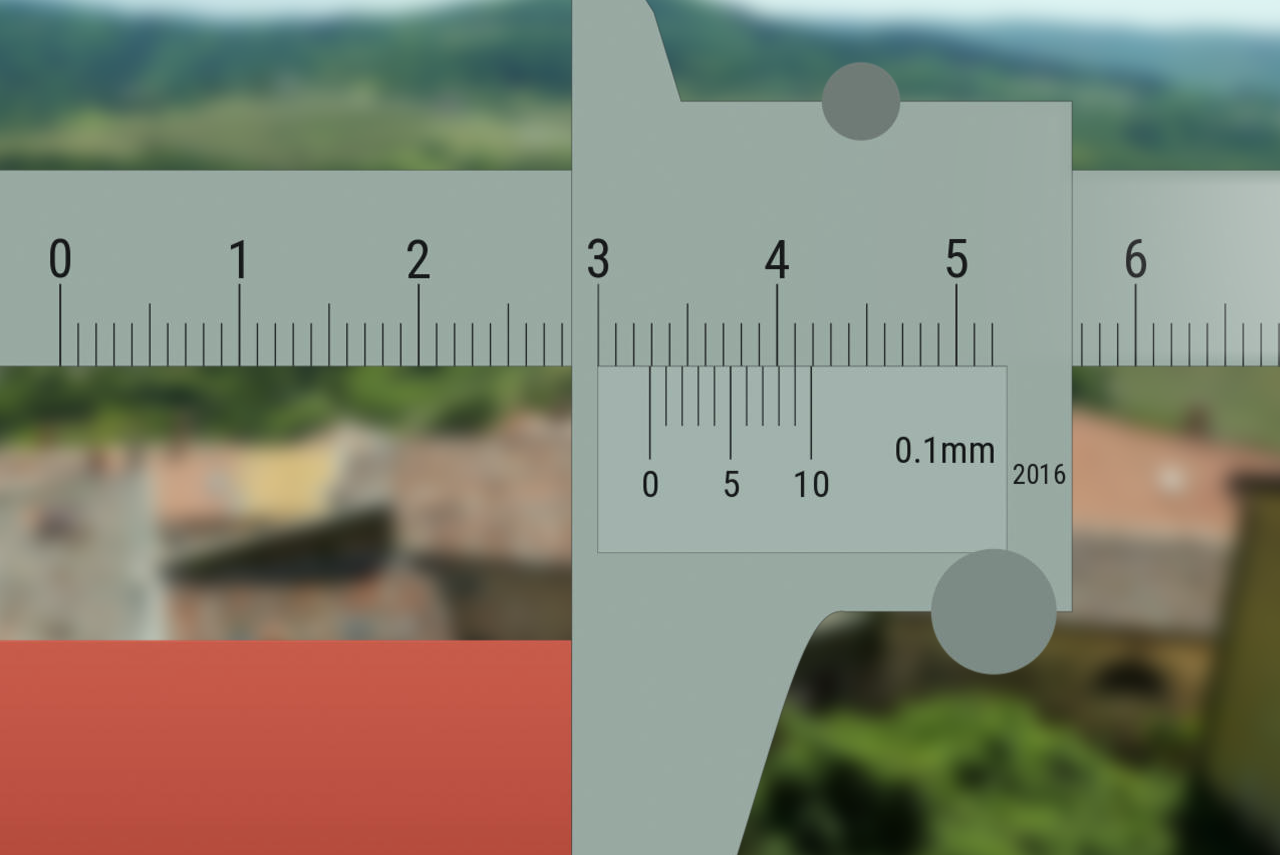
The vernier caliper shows 32.9 mm
